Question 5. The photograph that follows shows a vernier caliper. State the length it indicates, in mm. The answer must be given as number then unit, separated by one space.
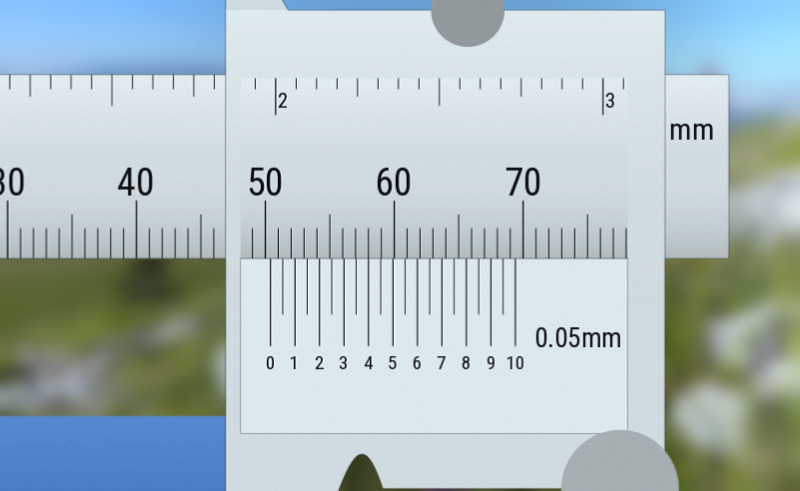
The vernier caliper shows 50.4 mm
